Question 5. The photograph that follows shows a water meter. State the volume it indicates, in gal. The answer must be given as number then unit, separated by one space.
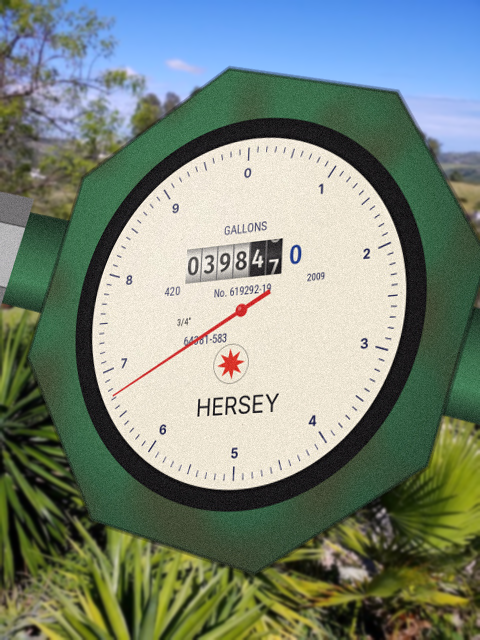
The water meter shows 398466.7 gal
